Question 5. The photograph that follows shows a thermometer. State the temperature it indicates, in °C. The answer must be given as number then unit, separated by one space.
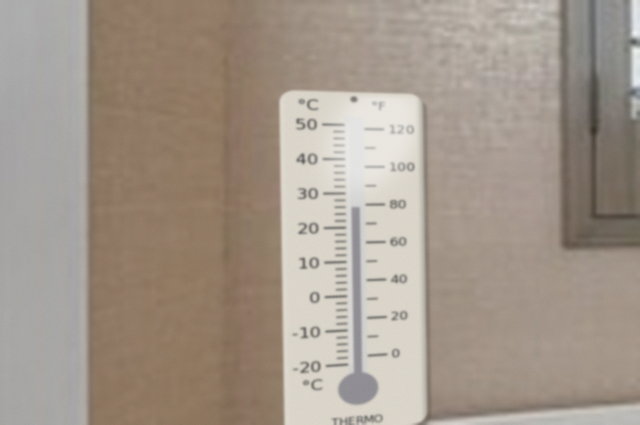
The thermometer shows 26 °C
